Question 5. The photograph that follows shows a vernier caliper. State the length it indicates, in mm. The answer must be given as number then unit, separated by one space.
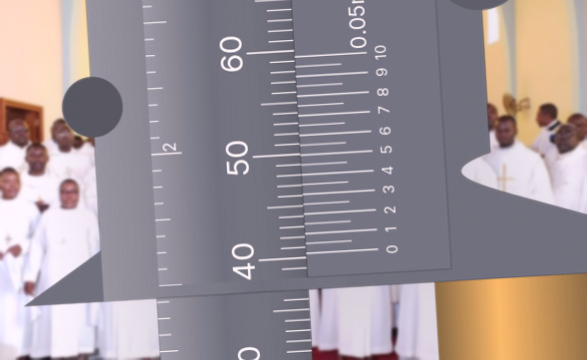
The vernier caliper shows 40.4 mm
